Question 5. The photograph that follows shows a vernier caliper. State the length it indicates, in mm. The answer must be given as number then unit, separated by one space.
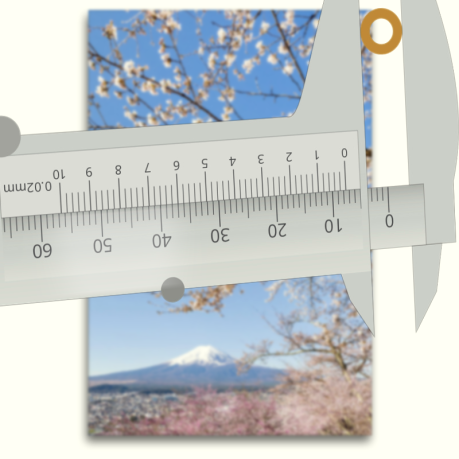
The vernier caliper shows 7.6 mm
